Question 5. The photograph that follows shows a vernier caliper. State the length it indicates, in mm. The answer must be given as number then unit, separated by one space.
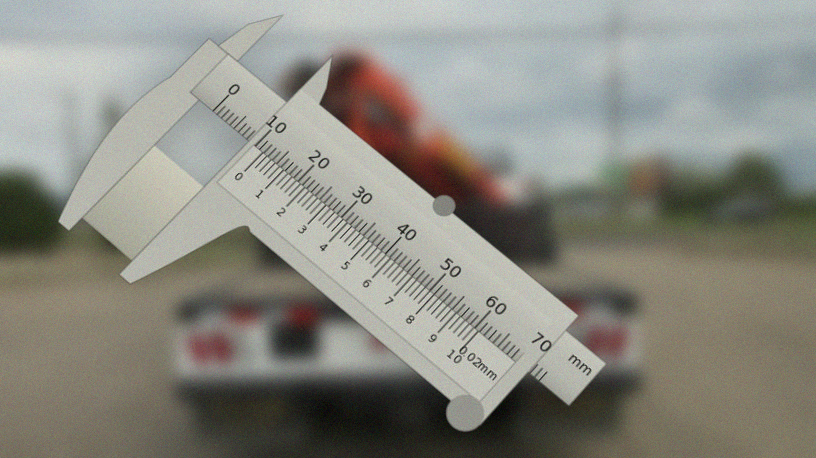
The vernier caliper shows 11.8 mm
